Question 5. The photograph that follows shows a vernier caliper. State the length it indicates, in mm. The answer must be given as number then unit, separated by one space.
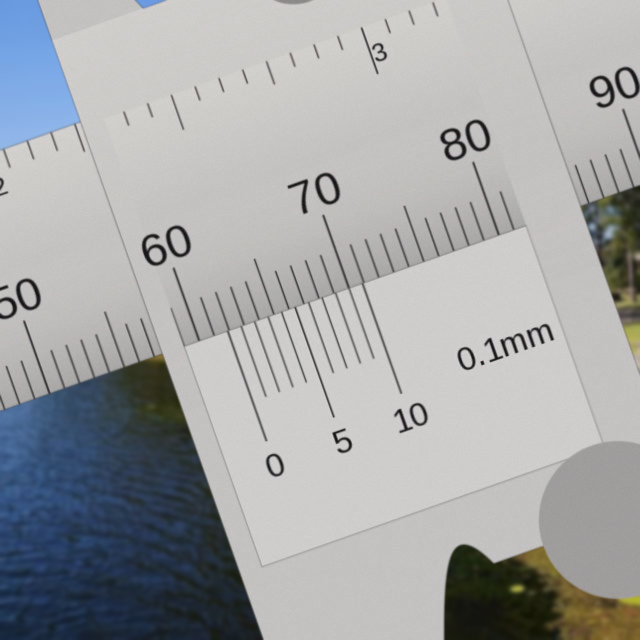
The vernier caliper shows 61.9 mm
